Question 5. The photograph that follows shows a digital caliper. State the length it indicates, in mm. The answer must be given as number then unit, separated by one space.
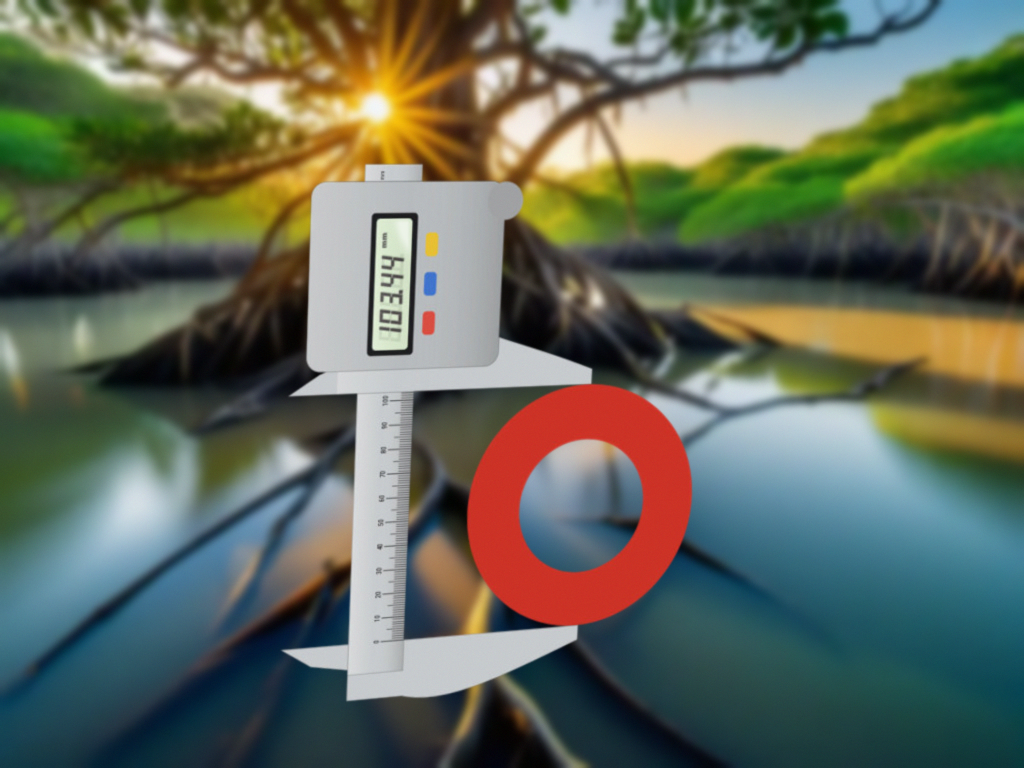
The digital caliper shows 103.44 mm
